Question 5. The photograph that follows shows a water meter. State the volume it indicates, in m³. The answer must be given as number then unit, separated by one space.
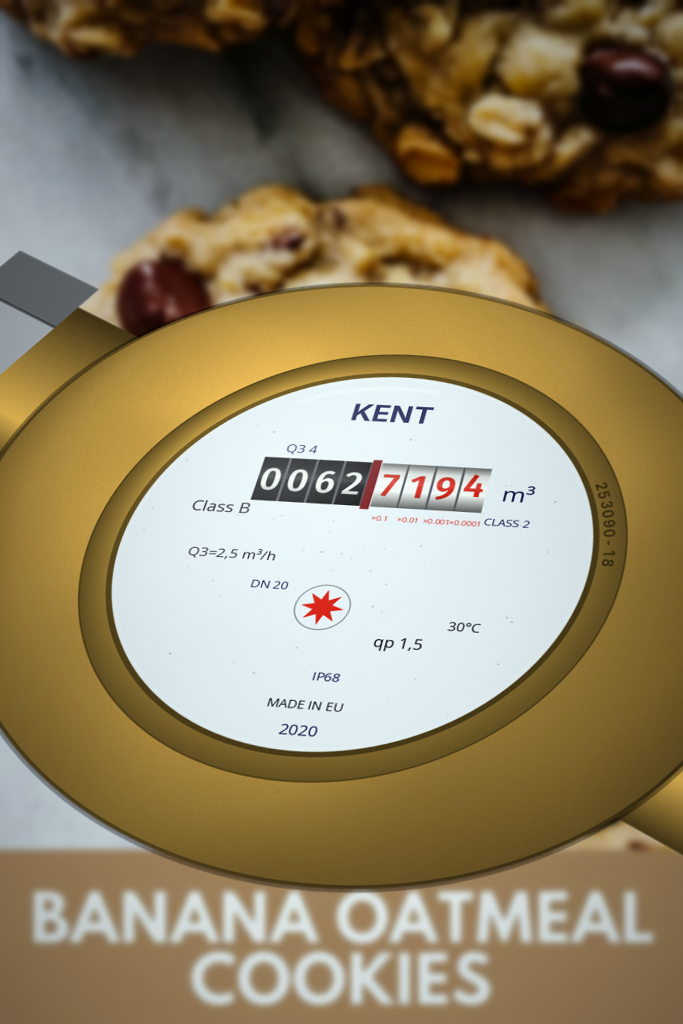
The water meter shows 62.7194 m³
